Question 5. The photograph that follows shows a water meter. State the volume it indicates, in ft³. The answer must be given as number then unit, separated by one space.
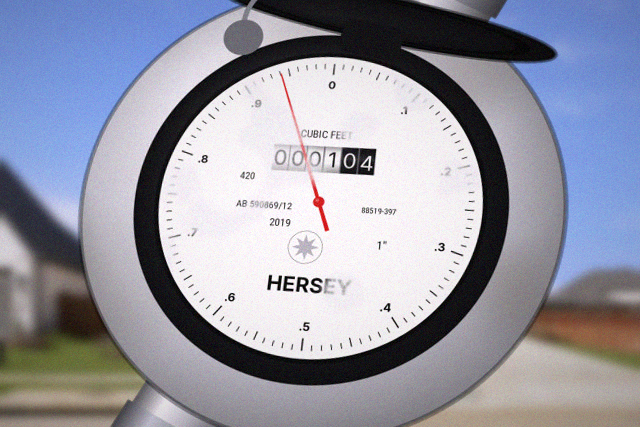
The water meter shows 103.94 ft³
